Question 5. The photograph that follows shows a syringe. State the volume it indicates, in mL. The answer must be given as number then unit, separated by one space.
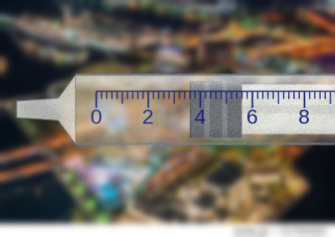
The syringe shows 3.6 mL
